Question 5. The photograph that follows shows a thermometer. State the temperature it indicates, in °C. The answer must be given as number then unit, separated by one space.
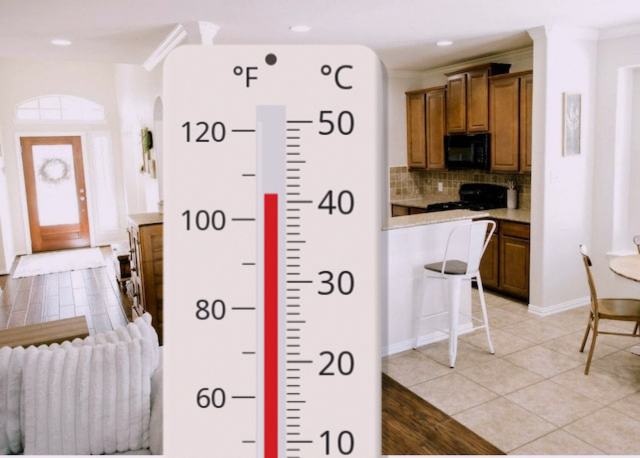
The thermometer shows 41 °C
